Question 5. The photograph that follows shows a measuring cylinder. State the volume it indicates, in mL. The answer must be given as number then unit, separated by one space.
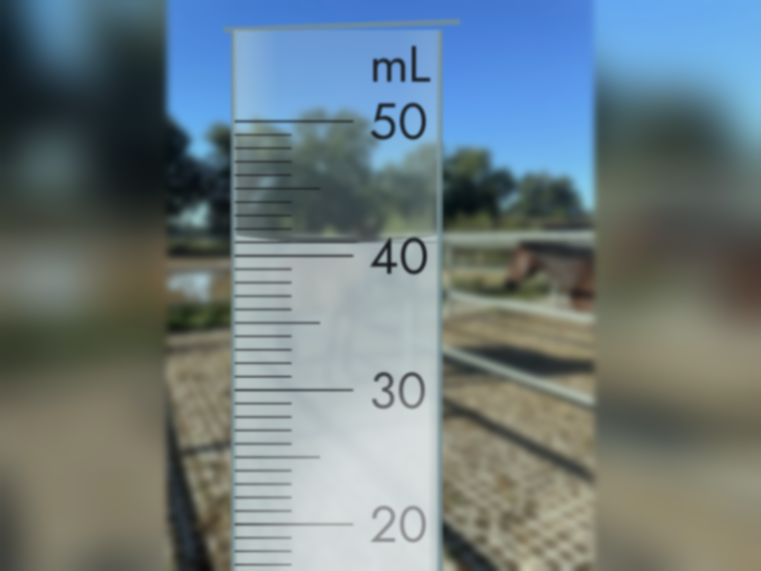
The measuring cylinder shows 41 mL
